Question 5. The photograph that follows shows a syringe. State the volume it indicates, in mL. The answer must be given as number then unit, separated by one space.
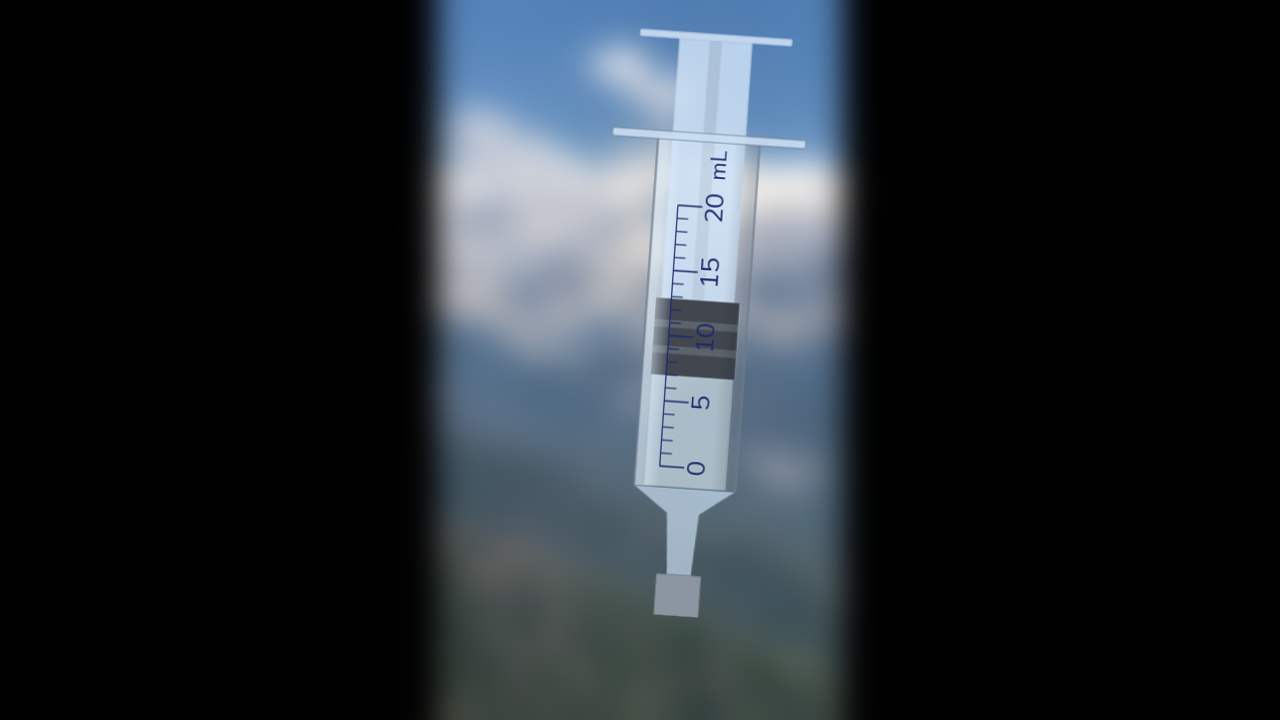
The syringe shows 7 mL
